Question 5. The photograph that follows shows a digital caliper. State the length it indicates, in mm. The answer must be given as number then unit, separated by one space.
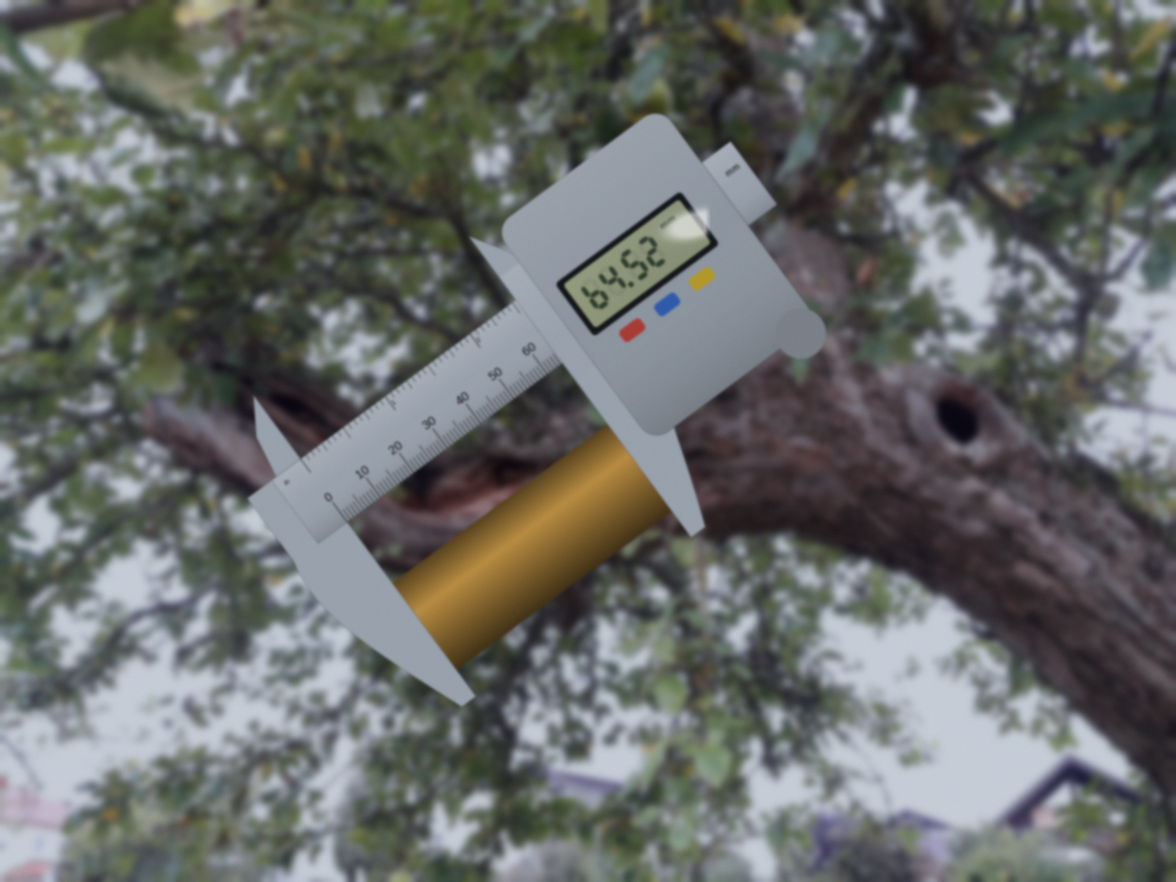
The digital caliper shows 64.52 mm
